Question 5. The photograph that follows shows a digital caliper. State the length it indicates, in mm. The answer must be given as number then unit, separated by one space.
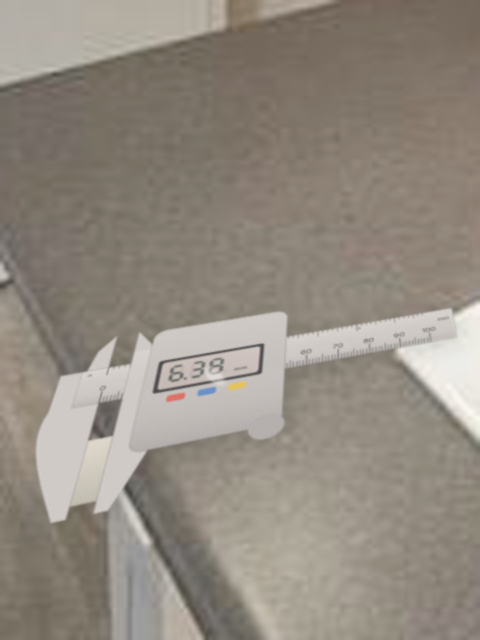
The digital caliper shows 6.38 mm
